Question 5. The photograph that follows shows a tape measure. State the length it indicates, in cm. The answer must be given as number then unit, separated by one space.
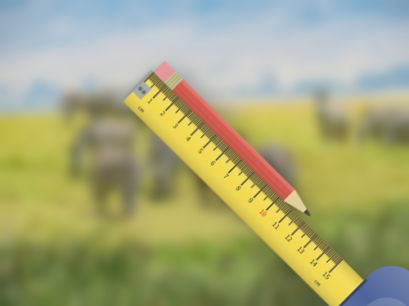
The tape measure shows 12 cm
